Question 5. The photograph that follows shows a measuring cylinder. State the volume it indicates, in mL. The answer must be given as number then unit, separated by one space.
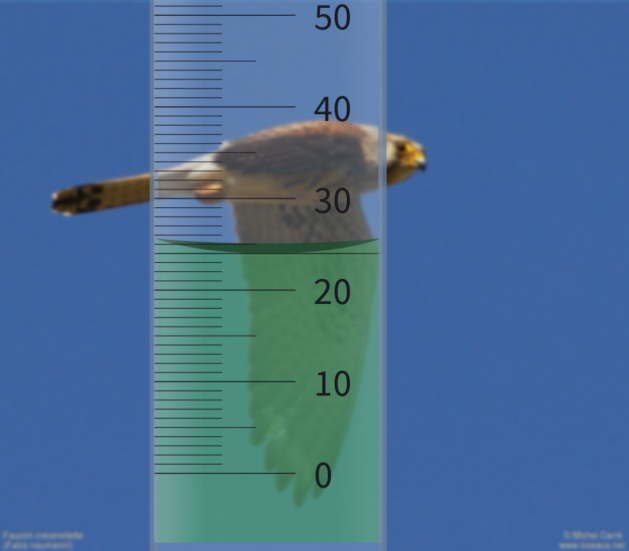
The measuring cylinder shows 24 mL
